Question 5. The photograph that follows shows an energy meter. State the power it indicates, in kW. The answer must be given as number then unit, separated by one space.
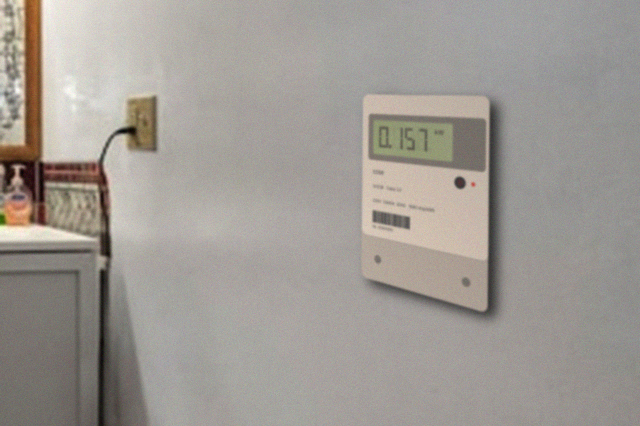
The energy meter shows 0.157 kW
